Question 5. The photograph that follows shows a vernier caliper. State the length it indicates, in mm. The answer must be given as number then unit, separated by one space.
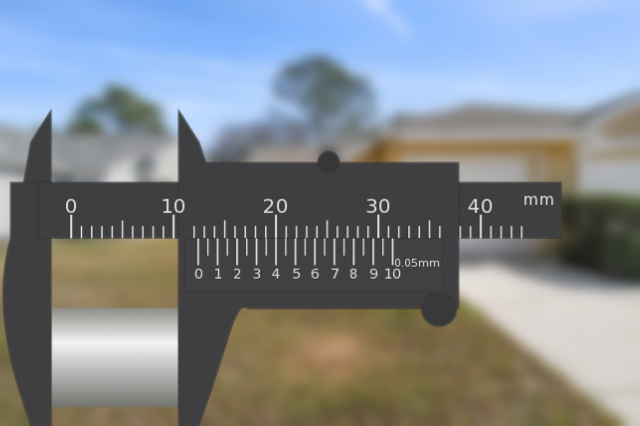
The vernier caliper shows 12.4 mm
